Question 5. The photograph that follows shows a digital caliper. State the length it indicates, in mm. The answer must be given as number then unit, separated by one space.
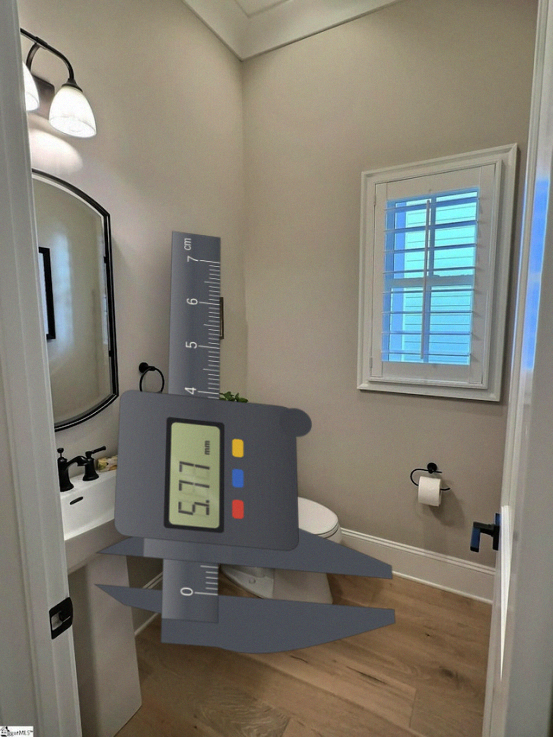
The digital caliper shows 5.77 mm
